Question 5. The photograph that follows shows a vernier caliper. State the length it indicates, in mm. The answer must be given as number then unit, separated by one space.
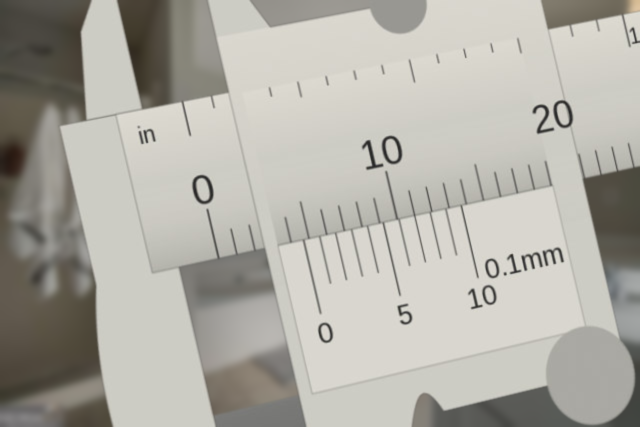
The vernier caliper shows 4.7 mm
